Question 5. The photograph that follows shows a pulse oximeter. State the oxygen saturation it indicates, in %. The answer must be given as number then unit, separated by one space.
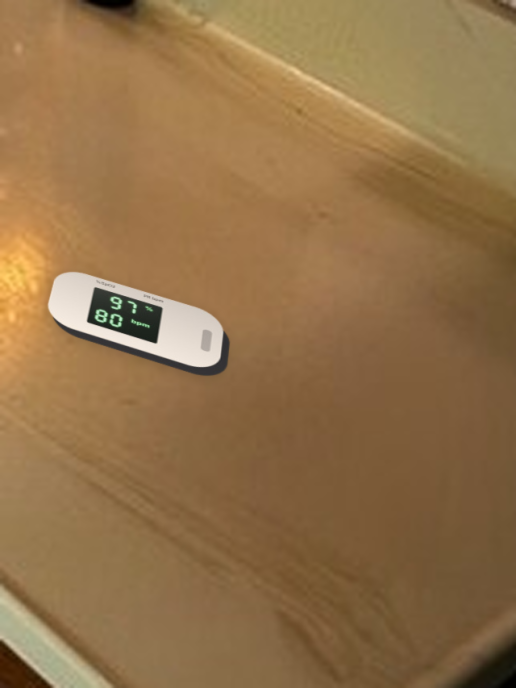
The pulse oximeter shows 97 %
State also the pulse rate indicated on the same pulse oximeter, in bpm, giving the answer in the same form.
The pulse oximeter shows 80 bpm
